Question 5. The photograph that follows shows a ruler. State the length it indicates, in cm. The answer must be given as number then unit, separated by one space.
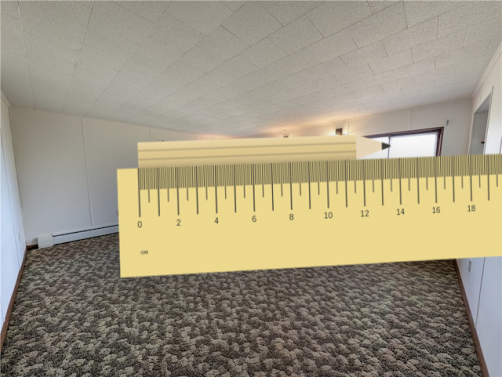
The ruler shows 13.5 cm
